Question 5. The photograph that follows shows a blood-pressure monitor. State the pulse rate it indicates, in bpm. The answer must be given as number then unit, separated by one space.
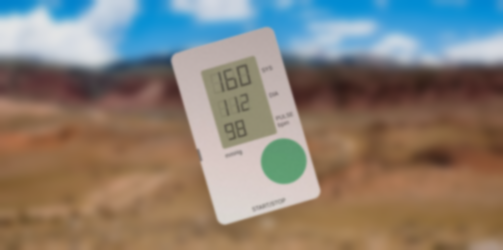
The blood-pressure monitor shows 98 bpm
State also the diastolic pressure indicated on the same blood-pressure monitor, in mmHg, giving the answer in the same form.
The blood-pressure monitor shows 112 mmHg
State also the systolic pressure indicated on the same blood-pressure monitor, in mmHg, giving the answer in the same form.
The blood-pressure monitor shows 160 mmHg
